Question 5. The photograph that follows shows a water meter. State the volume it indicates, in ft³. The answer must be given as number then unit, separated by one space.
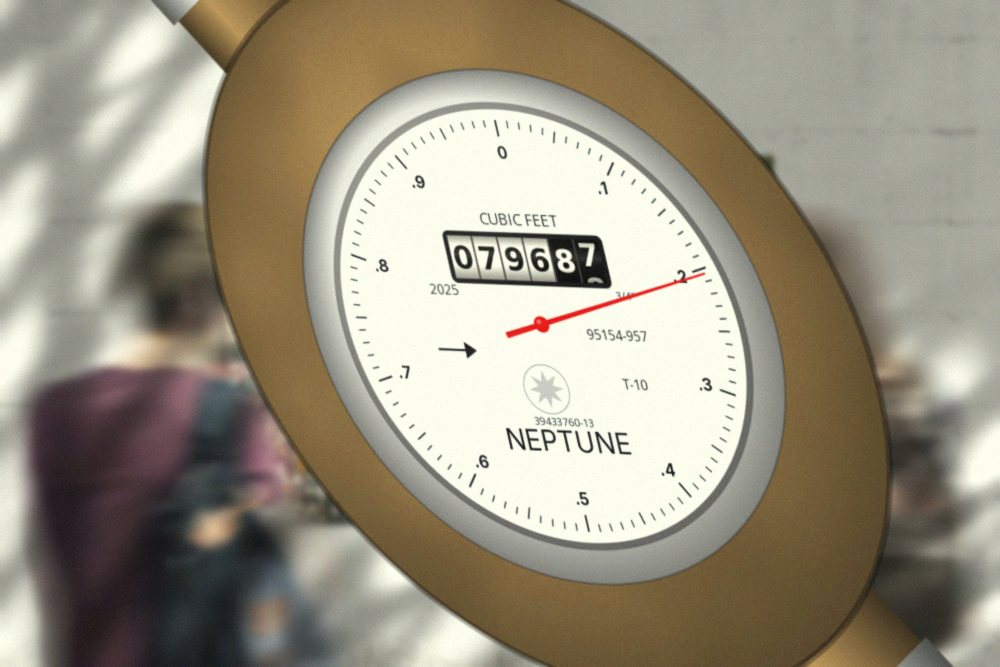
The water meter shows 79687.20 ft³
